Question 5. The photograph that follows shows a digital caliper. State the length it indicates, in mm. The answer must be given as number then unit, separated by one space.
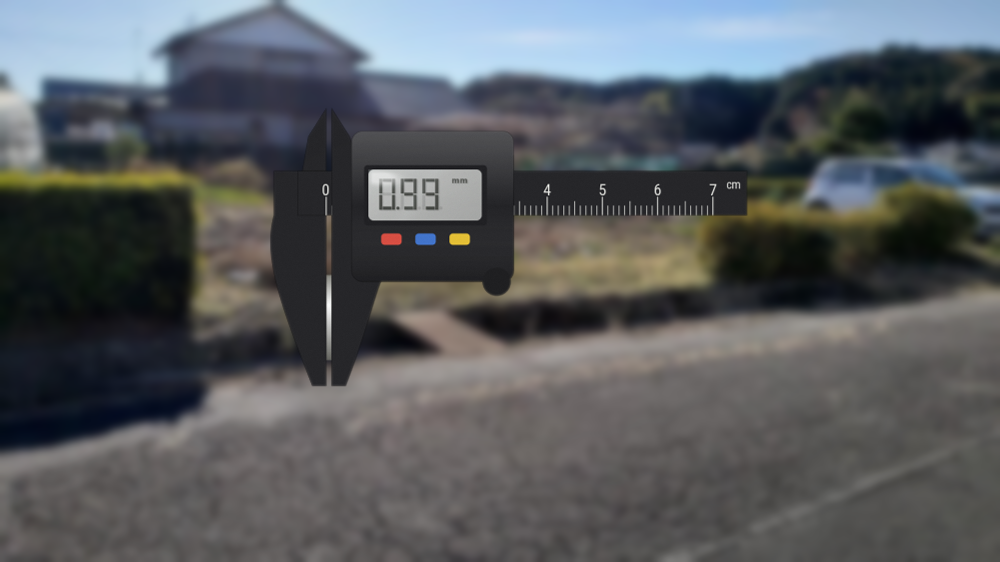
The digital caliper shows 0.99 mm
